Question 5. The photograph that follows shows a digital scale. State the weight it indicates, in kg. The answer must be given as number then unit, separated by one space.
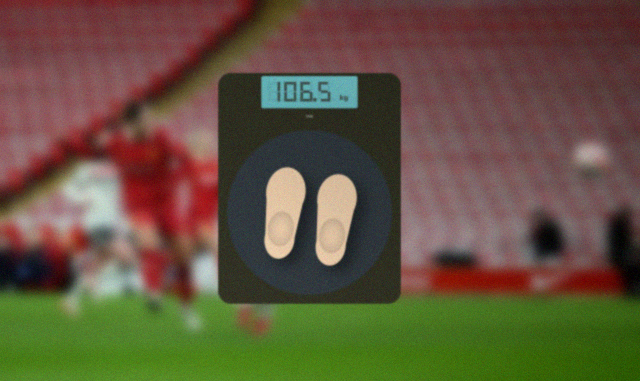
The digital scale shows 106.5 kg
